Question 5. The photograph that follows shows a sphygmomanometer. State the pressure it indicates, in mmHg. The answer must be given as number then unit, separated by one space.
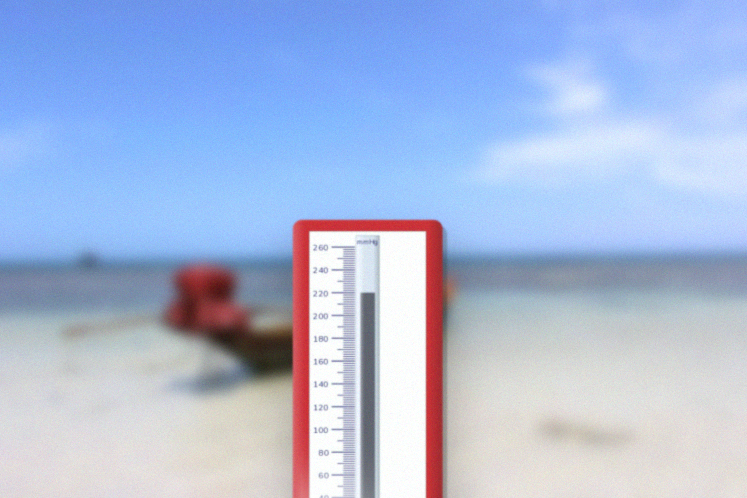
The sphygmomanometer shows 220 mmHg
